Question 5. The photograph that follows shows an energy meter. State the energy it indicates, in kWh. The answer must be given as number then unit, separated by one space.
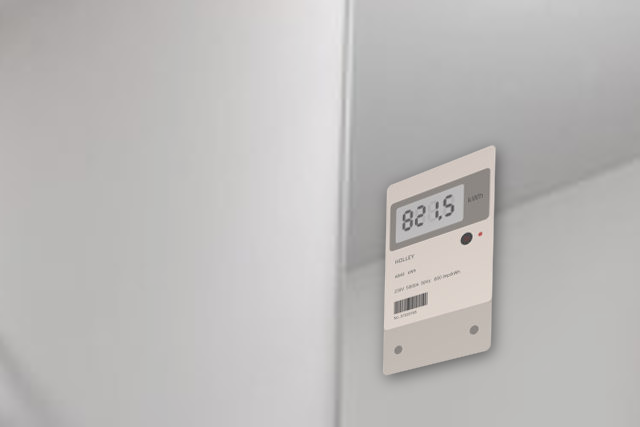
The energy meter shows 821.5 kWh
